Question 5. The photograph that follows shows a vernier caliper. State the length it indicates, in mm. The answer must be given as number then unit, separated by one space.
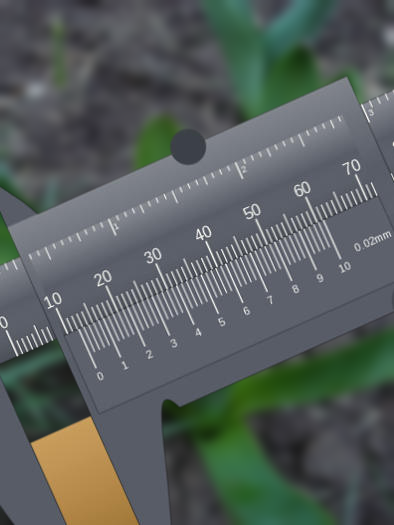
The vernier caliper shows 12.2 mm
